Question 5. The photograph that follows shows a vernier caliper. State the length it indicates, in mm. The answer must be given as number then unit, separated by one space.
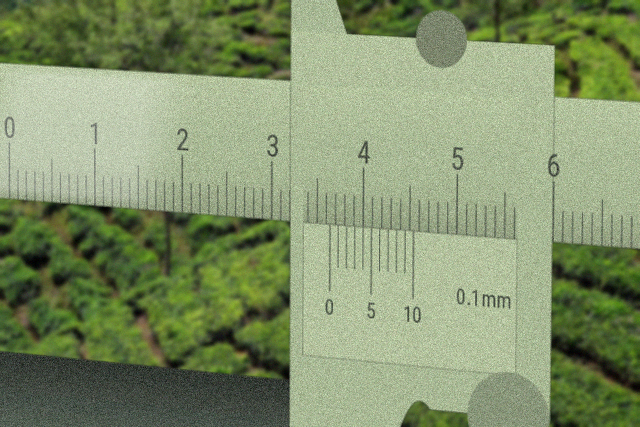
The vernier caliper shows 36.4 mm
